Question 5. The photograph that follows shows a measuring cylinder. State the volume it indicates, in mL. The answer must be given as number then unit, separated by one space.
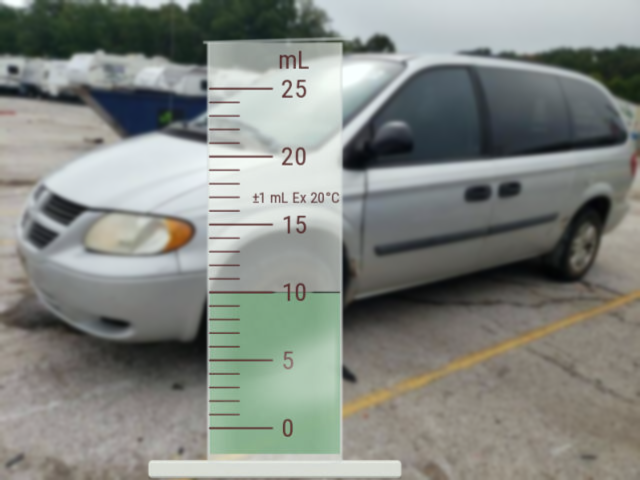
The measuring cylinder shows 10 mL
